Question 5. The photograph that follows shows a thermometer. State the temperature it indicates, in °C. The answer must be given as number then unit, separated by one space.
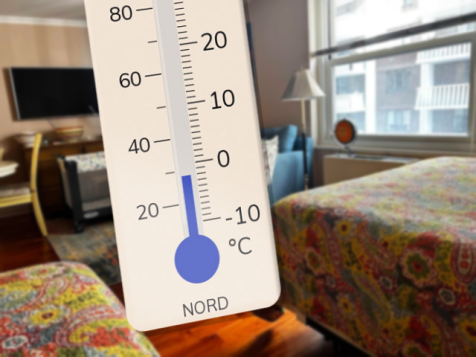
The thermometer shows -2 °C
